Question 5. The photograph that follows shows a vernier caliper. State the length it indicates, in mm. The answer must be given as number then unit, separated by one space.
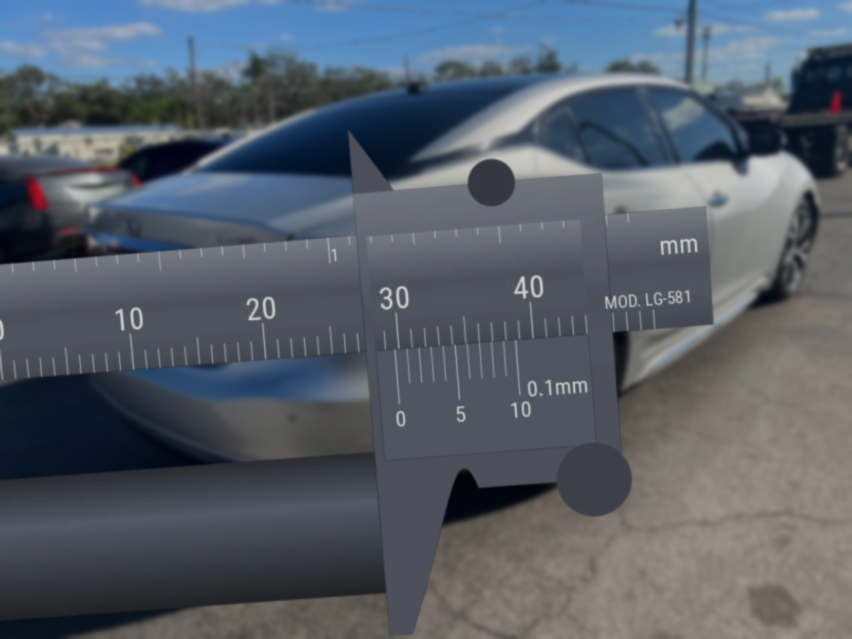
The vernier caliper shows 29.7 mm
